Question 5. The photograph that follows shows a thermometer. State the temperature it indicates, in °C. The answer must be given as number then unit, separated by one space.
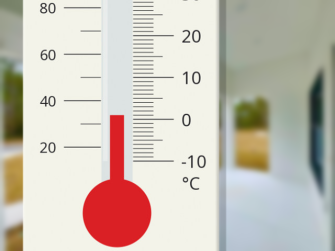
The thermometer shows 1 °C
